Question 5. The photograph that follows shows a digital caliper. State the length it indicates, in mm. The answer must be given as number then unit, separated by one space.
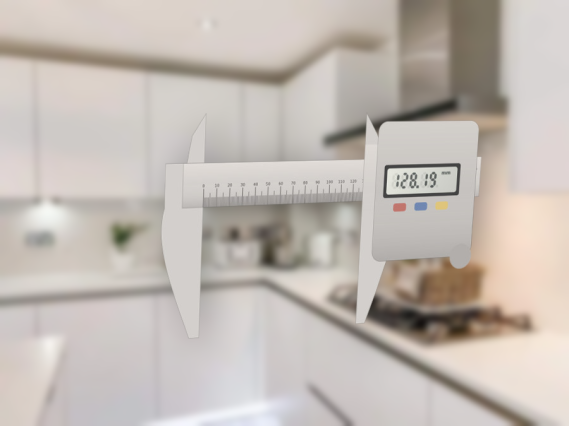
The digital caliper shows 128.19 mm
